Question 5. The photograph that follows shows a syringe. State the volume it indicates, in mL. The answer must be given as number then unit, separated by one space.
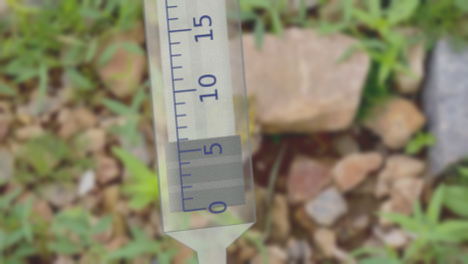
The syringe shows 0 mL
